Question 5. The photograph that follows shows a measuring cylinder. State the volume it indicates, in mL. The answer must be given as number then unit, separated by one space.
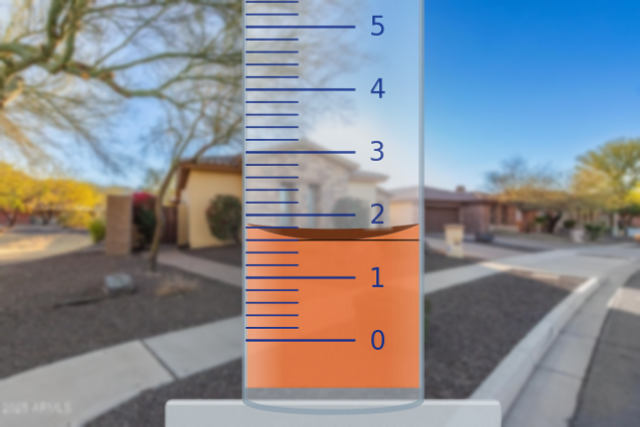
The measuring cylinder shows 1.6 mL
